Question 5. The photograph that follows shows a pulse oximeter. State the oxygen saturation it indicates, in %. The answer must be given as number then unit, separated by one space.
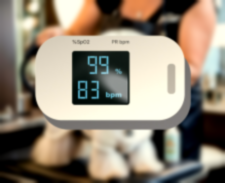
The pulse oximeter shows 99 %
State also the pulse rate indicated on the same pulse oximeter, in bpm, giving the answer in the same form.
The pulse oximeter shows 83 bpm
